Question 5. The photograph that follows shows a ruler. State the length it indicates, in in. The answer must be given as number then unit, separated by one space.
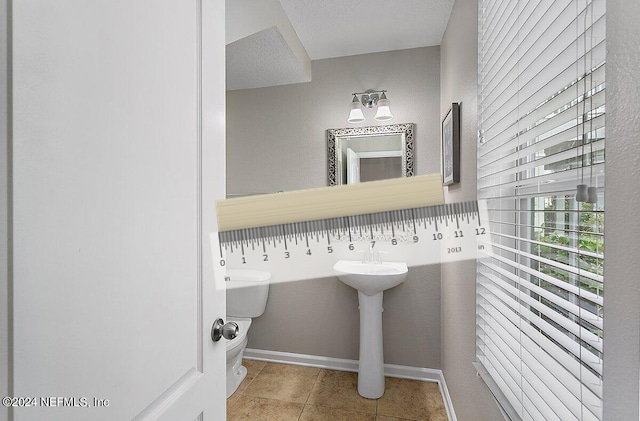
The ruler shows 10.5 in
